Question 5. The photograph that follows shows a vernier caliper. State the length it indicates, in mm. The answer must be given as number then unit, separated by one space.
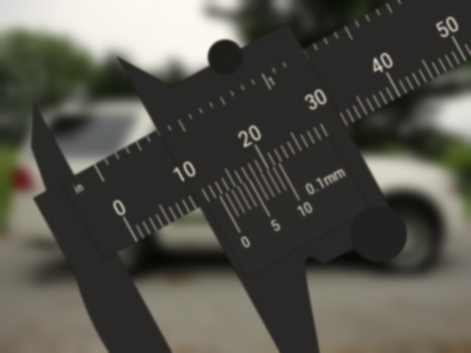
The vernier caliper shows 12.6 mm
